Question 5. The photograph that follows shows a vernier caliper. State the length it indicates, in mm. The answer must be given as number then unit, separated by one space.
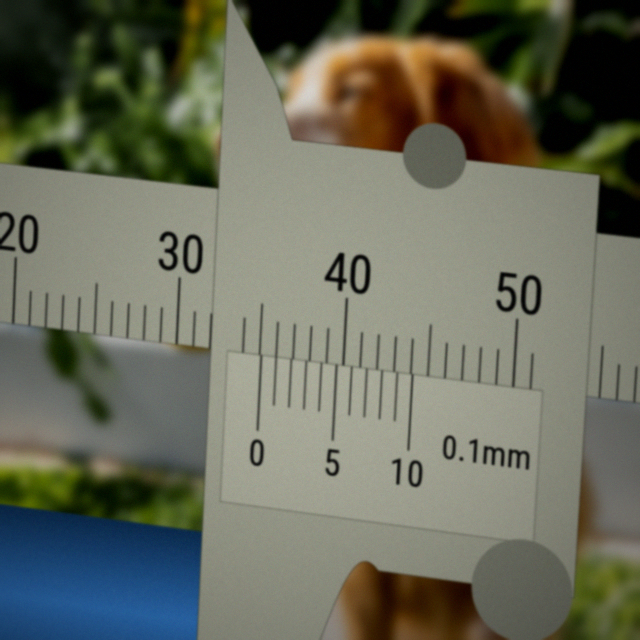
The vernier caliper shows 35.1 mm
